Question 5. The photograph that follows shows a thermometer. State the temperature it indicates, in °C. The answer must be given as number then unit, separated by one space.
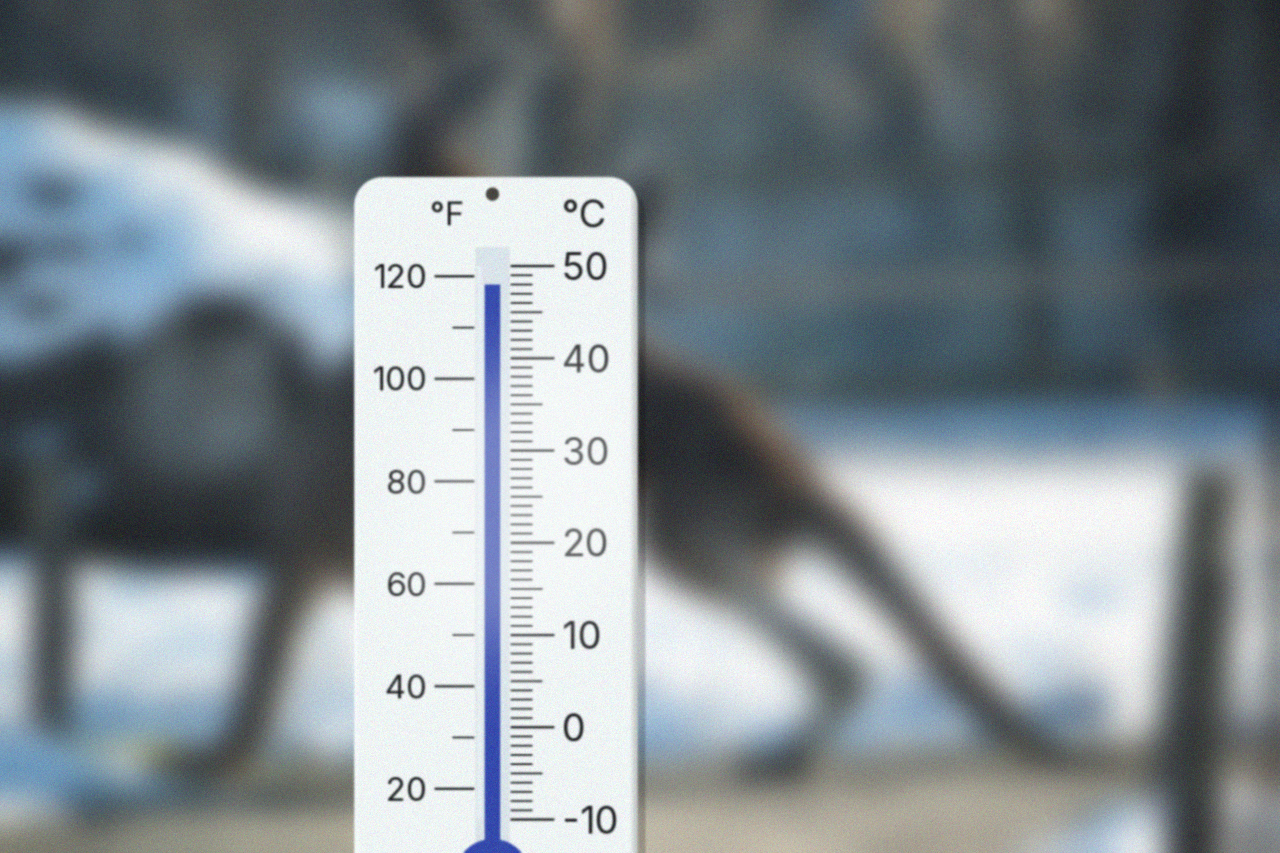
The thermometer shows 48 °C
